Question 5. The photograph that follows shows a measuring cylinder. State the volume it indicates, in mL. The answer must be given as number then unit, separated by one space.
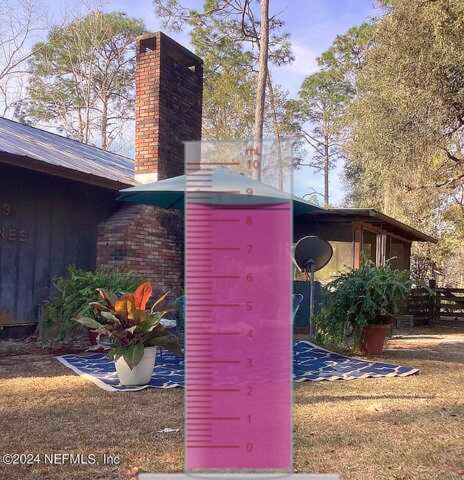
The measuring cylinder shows 8.4 mL
